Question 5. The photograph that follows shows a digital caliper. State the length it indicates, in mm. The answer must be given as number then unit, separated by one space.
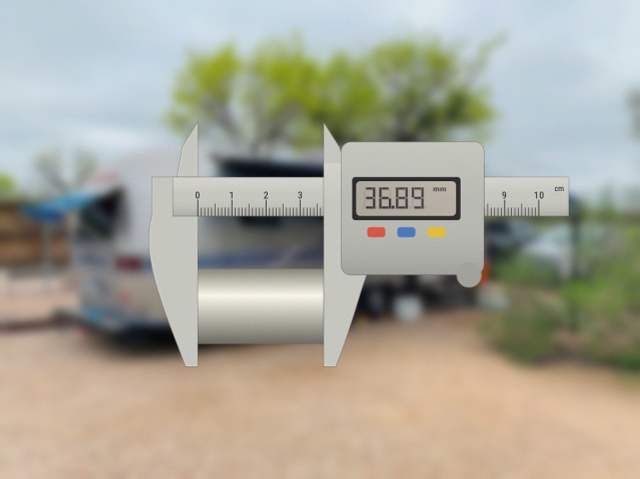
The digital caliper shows 36.89 mm
